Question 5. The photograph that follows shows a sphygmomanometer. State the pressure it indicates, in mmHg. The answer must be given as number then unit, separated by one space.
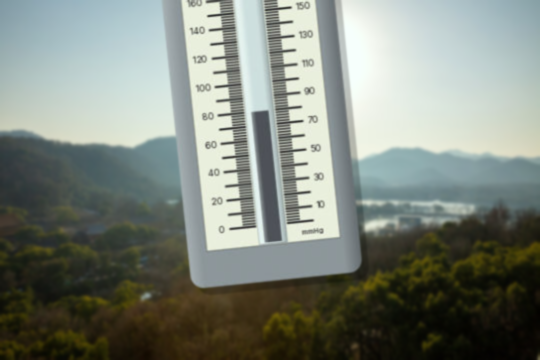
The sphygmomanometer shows 80 mmHg
